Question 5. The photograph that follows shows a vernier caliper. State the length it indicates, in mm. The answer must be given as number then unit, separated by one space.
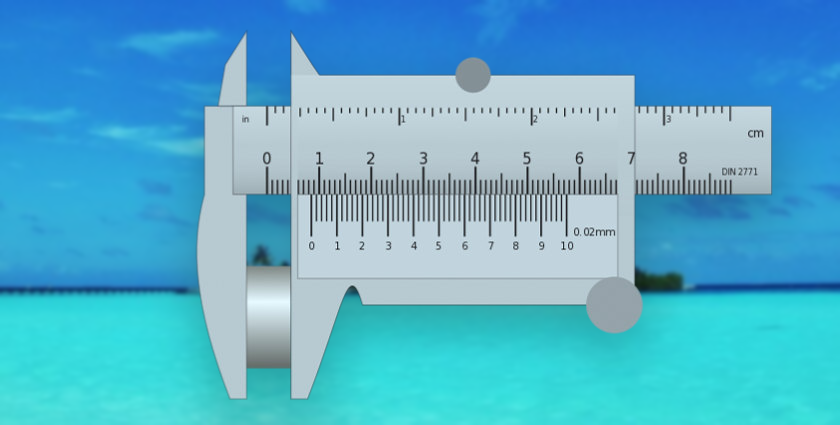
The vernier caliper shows 8.5 mm
